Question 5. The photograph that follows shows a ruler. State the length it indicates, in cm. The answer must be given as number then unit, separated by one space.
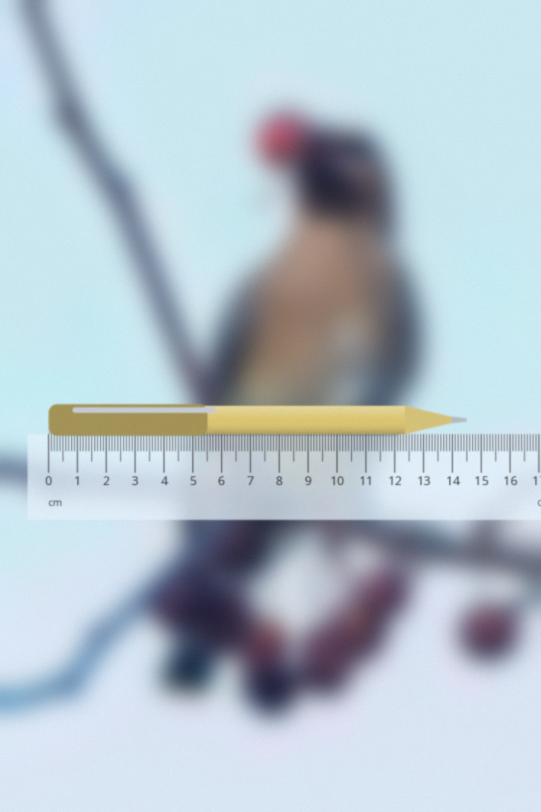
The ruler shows 14.5 cm
